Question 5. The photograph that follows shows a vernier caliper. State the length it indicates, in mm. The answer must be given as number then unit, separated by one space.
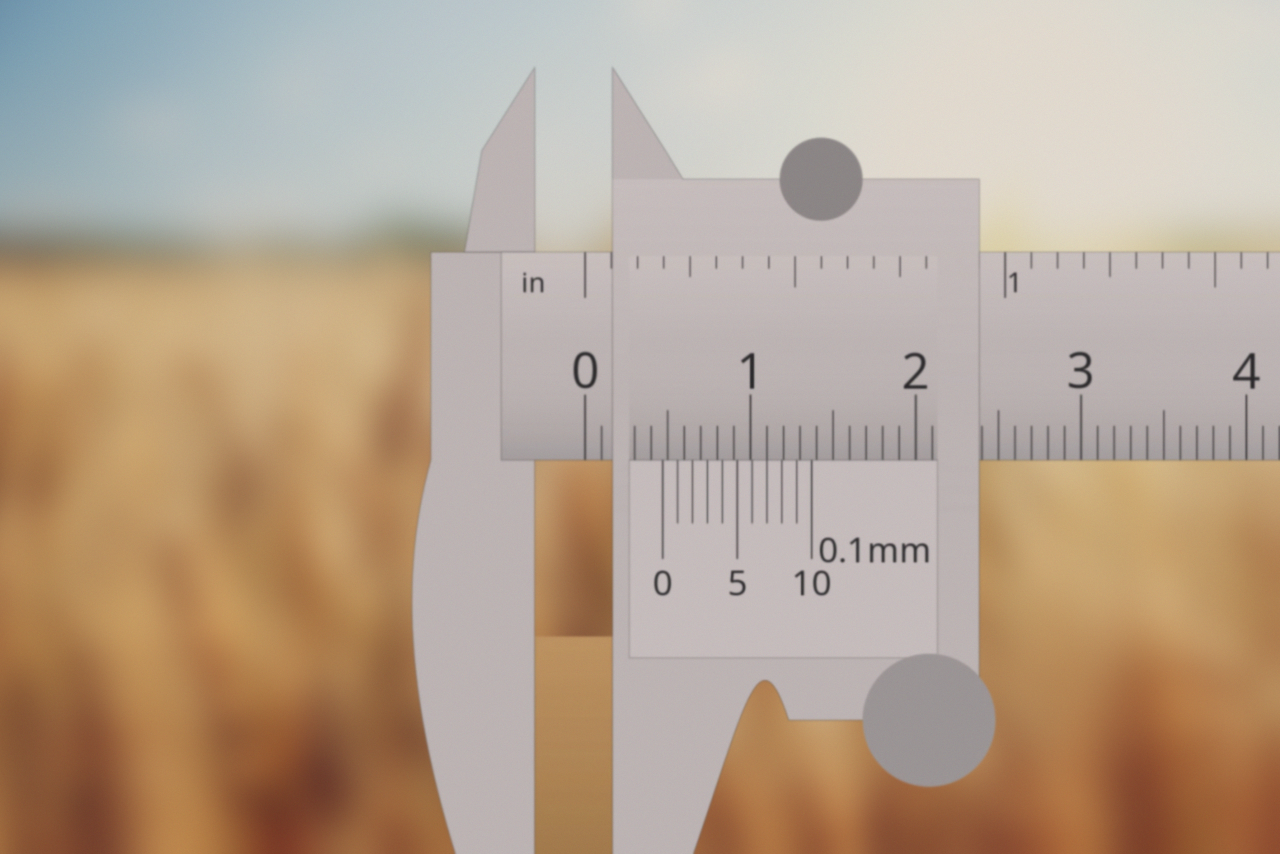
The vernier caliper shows 4.7 mm
